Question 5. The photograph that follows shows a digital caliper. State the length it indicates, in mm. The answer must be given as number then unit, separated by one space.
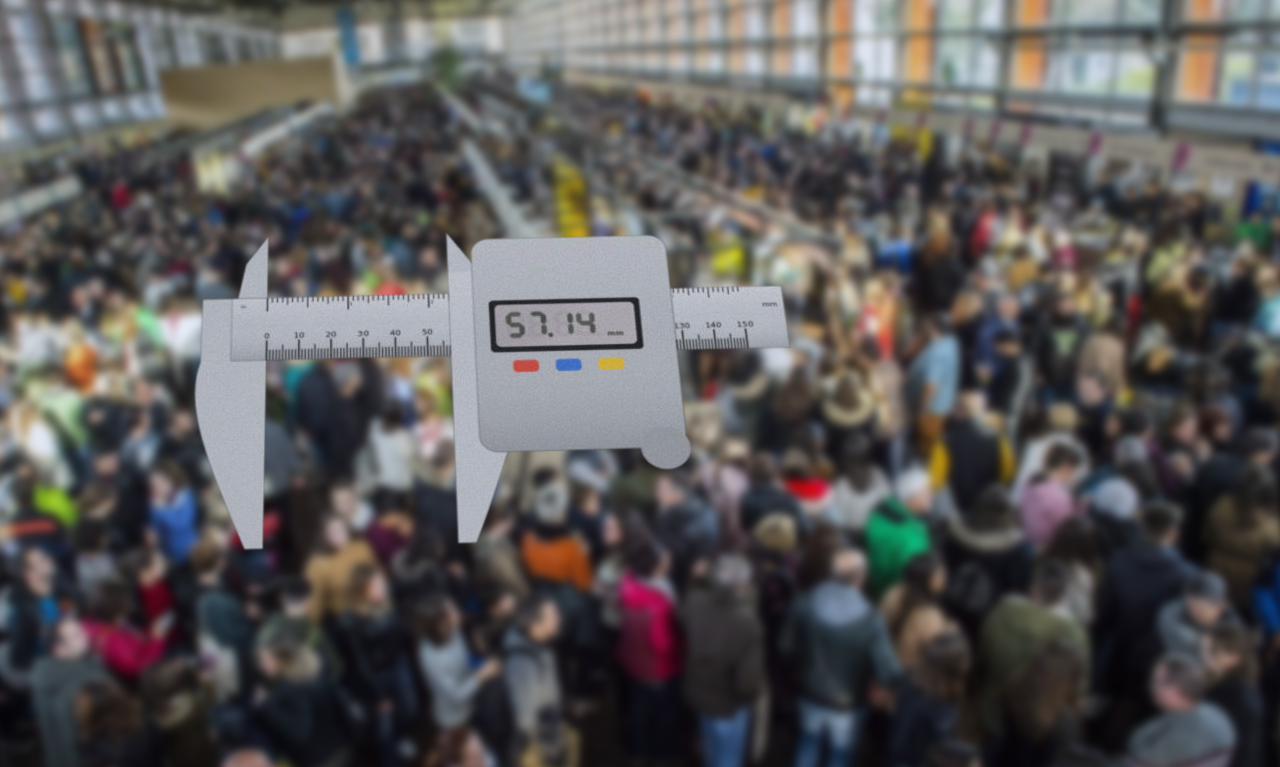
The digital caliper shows 57.14 mm
